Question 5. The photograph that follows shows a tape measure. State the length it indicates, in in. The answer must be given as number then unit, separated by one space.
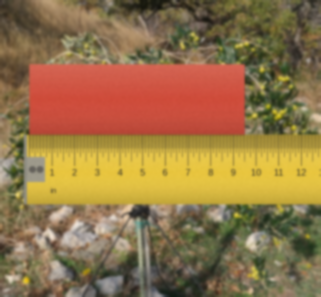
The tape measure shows 9.5 in
